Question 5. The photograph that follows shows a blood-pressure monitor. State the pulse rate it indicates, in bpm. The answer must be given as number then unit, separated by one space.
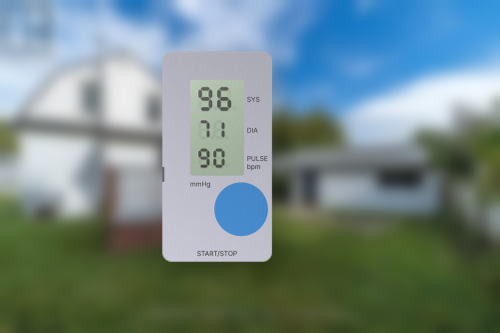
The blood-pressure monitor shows 90 bpm
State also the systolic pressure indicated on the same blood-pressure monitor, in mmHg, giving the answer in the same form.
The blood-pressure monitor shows 96 mmHg
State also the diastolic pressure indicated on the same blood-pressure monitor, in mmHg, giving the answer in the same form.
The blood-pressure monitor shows 71 mmHg
